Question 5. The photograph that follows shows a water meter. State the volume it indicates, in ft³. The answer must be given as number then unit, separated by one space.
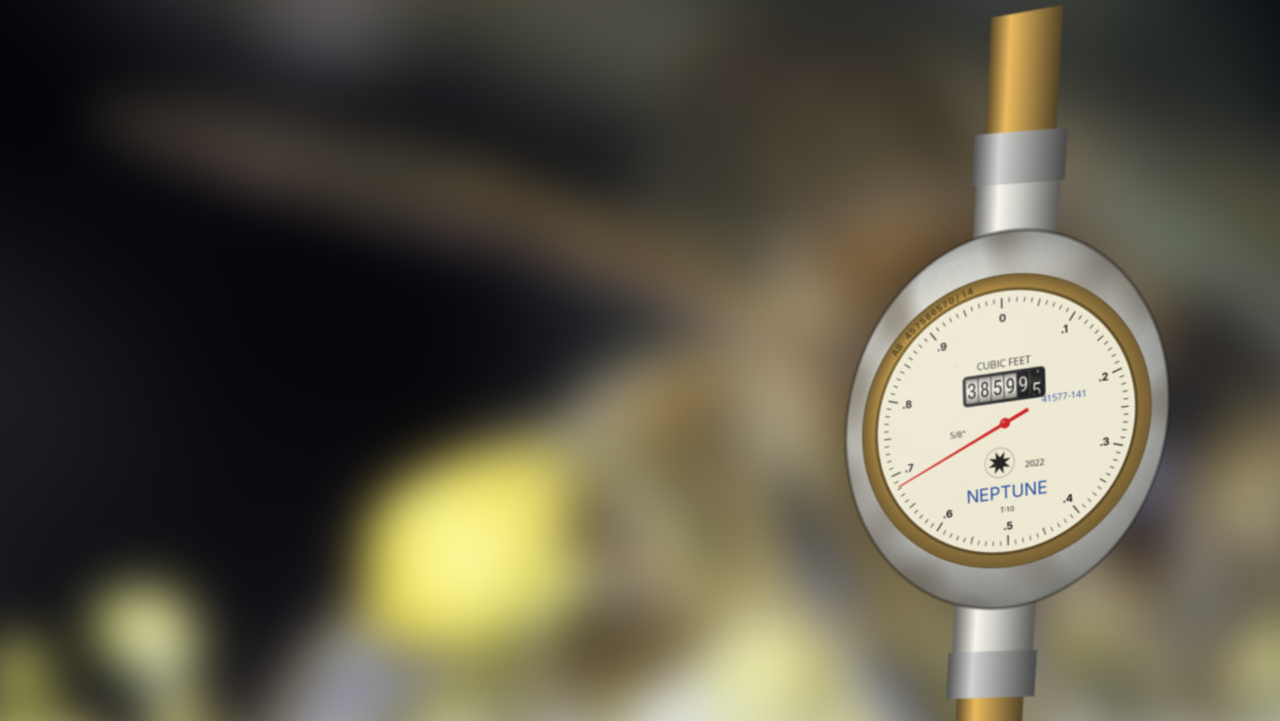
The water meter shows 385994.68 ft³
